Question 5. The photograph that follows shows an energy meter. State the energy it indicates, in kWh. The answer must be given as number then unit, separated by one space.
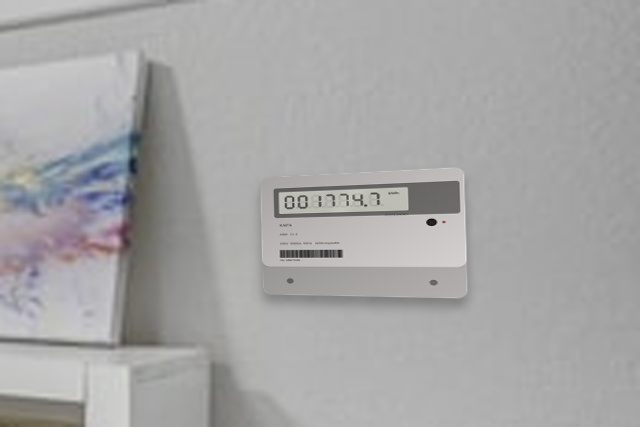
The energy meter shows 1774.7 kWh
